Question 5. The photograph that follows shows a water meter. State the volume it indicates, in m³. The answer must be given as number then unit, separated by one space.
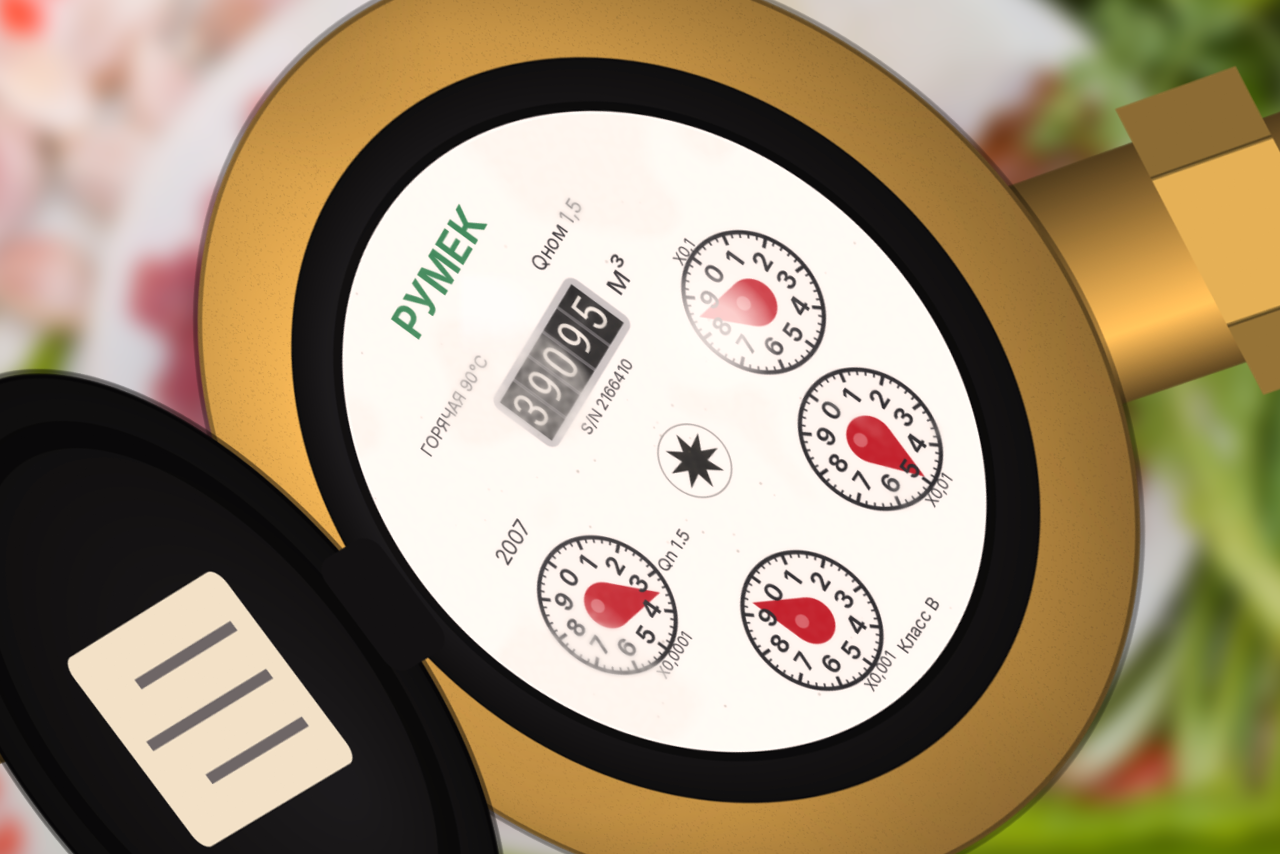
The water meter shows 39095.8493 m³
